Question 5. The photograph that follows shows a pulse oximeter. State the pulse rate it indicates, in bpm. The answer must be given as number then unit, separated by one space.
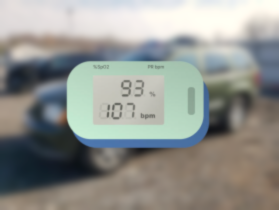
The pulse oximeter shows 107 bpm
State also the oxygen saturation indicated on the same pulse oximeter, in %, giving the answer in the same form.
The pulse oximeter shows 93 %
